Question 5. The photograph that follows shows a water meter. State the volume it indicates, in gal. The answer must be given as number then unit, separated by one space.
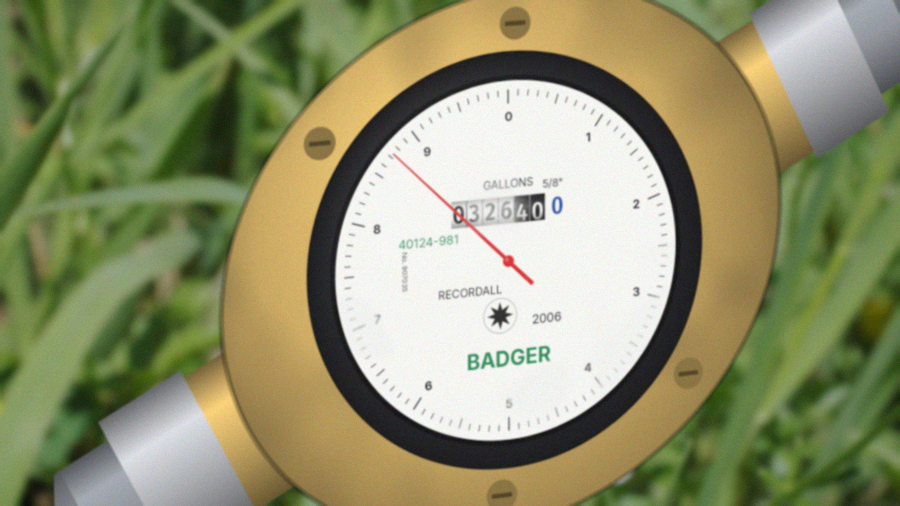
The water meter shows 326398.7 gal
